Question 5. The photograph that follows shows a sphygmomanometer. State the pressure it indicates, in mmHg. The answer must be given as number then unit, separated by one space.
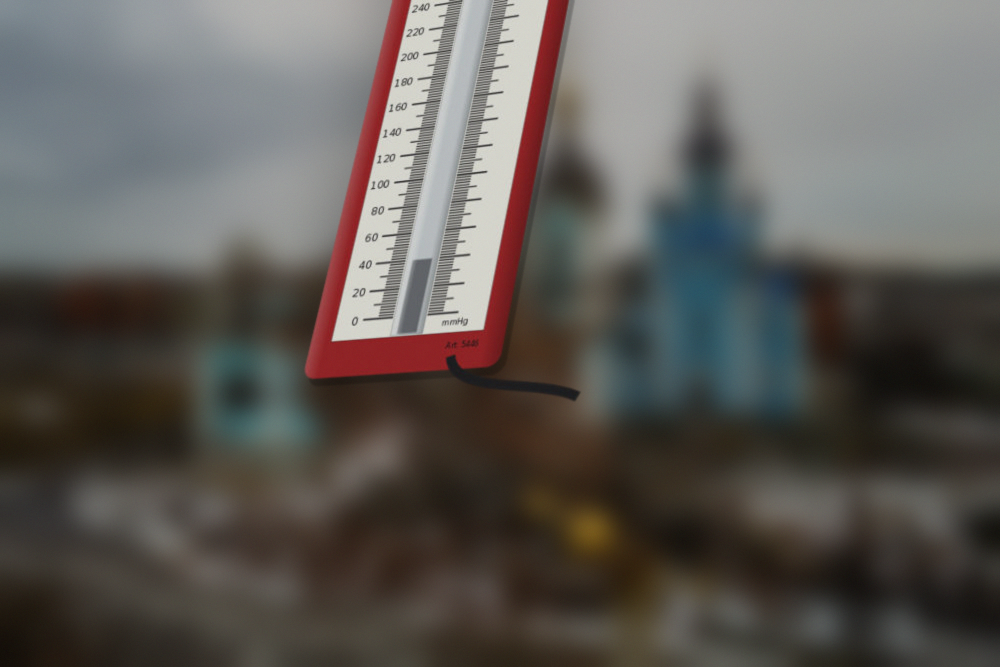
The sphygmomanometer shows 40 mmHg
